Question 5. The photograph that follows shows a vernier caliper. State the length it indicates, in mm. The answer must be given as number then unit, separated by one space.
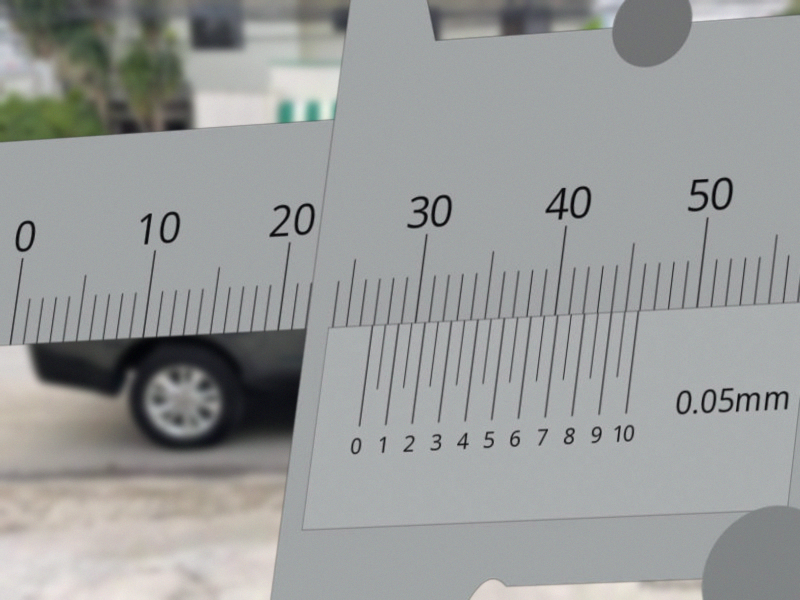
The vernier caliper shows 26.9 mm
